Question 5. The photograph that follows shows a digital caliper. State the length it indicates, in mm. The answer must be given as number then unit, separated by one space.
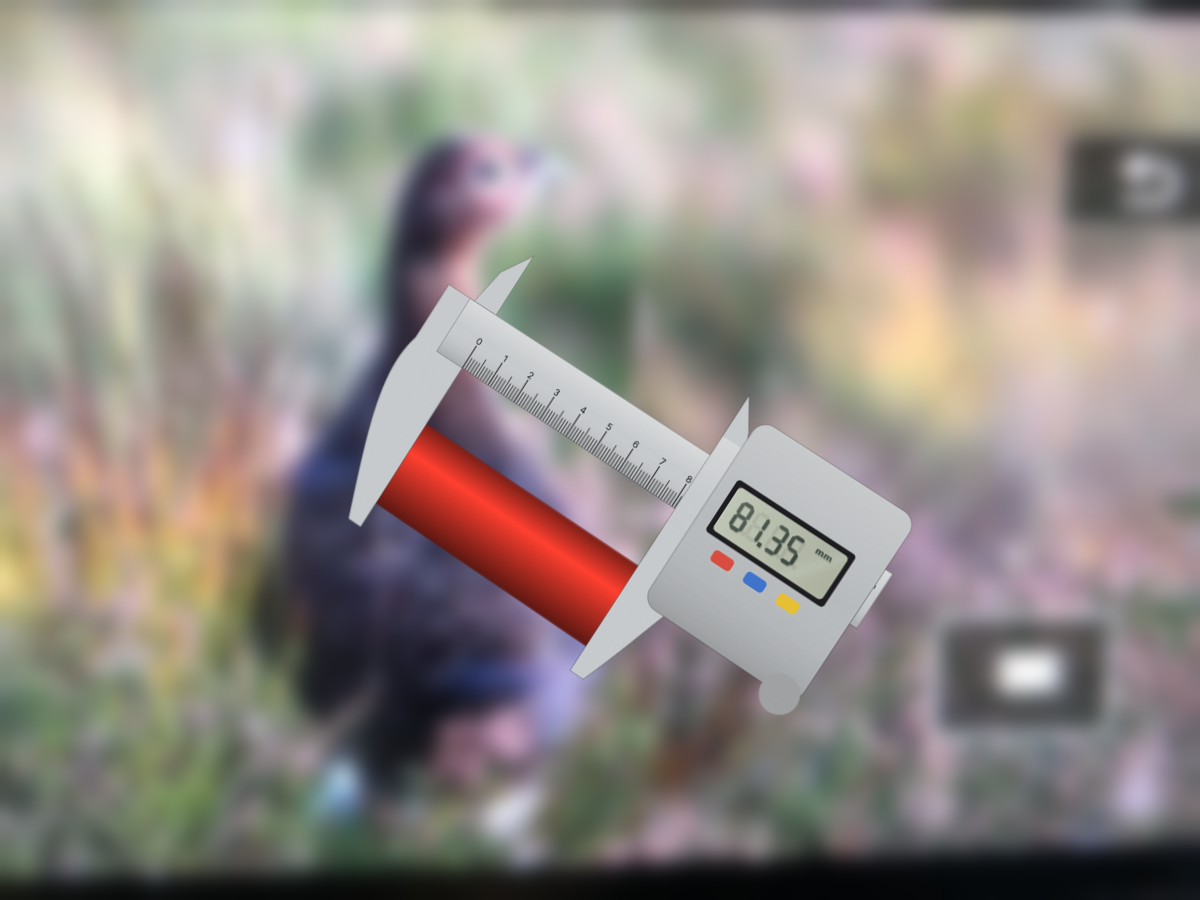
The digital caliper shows 81.35 mm
